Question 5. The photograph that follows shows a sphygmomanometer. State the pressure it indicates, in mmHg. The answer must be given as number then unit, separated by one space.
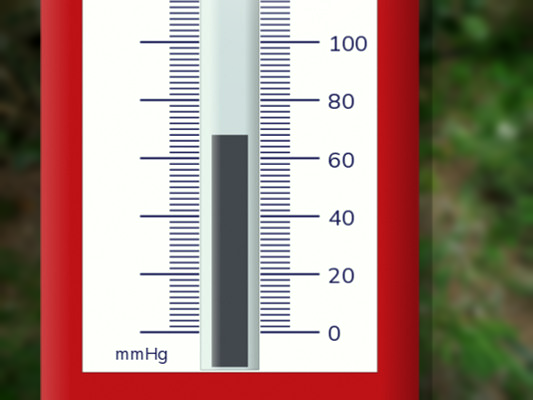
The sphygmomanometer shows 68 mmHg
